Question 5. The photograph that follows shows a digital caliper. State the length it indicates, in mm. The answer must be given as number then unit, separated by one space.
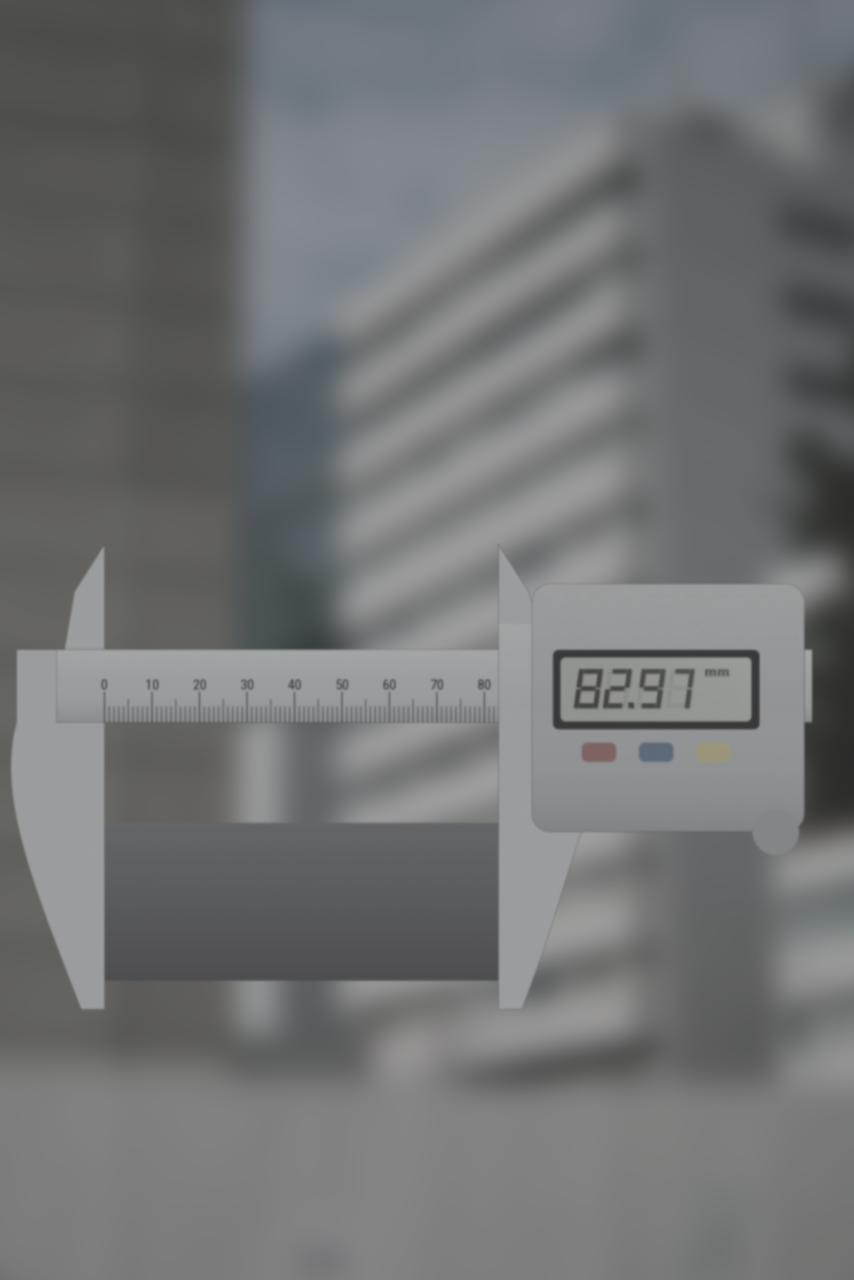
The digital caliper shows 82.97 mm
